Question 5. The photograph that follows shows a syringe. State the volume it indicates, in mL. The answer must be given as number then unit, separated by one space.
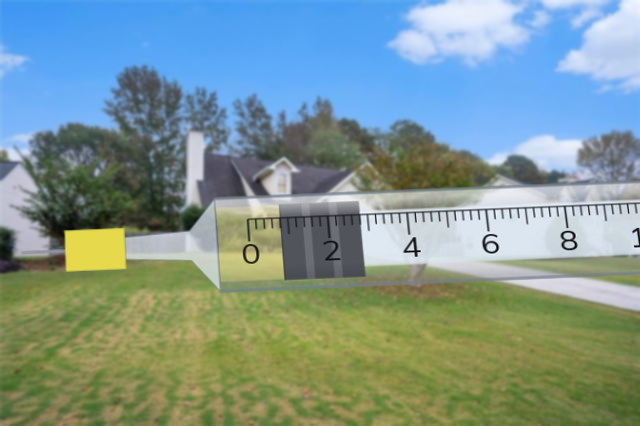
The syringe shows 0.8 mL
